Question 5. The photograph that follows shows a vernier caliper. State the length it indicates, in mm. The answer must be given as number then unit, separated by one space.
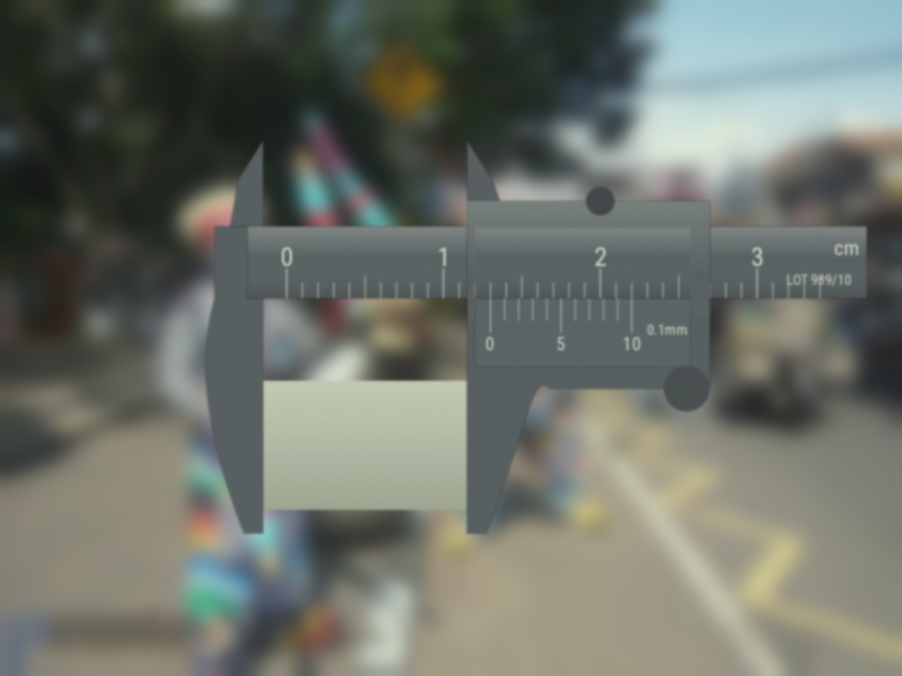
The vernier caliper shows 13.0 mm
